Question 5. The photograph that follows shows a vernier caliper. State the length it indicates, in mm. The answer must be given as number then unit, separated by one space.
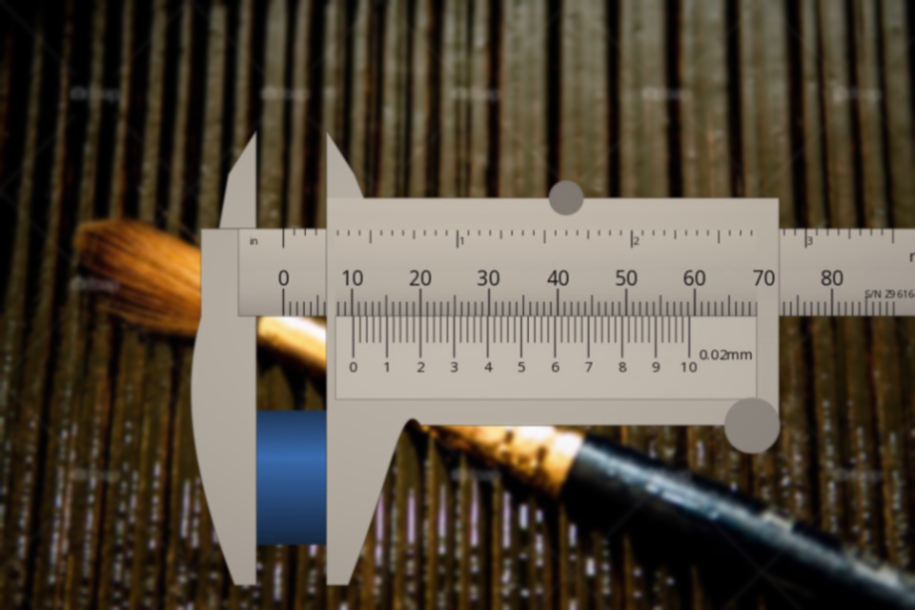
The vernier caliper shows 10.2 mm
